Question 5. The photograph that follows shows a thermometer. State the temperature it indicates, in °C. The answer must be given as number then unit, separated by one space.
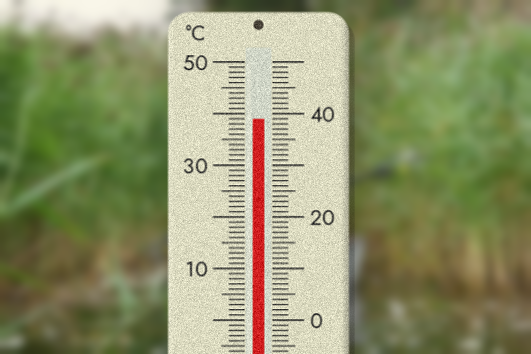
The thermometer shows 39 °C
